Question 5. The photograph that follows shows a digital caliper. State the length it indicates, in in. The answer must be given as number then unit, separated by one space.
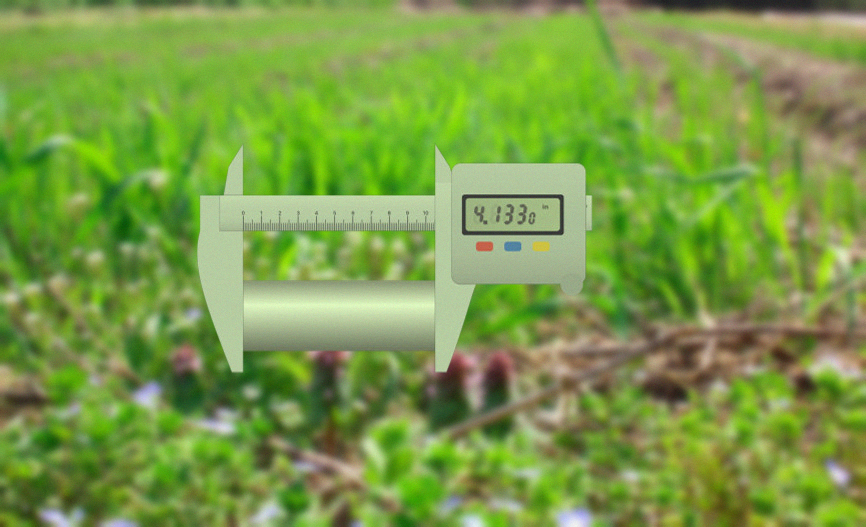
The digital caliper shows 4.1330 in
